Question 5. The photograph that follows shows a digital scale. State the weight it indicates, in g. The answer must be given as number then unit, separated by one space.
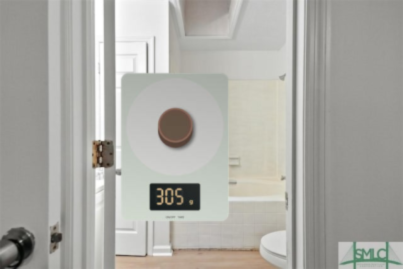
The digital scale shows 305 g
